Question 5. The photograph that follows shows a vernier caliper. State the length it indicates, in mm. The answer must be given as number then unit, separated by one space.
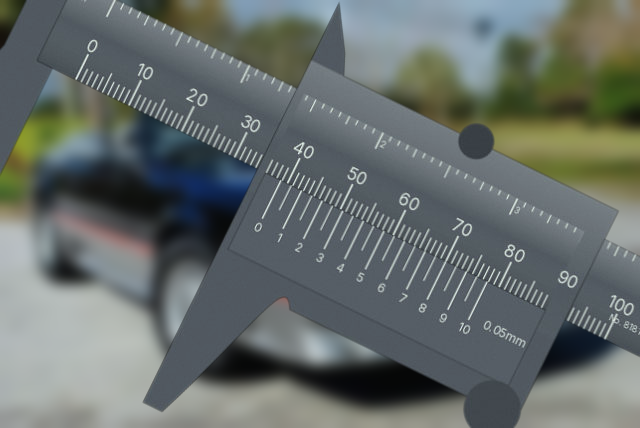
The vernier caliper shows 38.8 mm
